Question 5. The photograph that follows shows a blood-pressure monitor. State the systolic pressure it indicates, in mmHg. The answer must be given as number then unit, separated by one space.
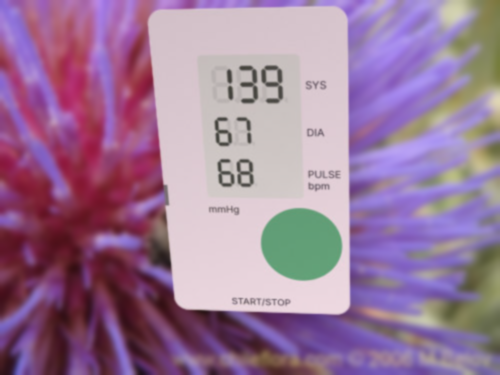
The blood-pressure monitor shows 139 mmHg
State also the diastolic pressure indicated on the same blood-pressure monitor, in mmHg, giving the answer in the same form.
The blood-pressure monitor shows 67 mmHg
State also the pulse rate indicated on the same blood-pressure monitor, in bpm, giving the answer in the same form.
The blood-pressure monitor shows 68 bpm
